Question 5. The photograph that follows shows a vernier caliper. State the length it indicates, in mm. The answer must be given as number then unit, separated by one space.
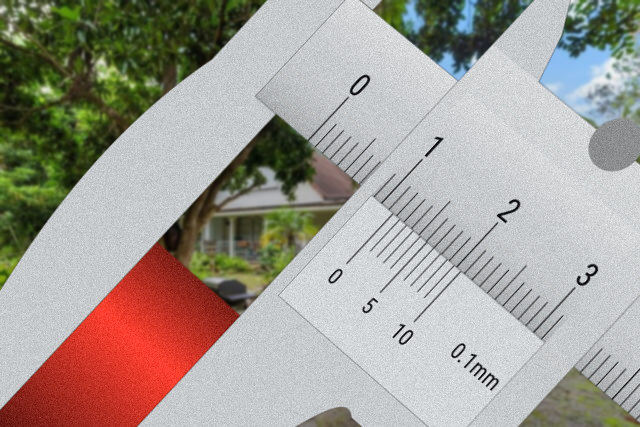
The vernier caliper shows 11.6 mm
